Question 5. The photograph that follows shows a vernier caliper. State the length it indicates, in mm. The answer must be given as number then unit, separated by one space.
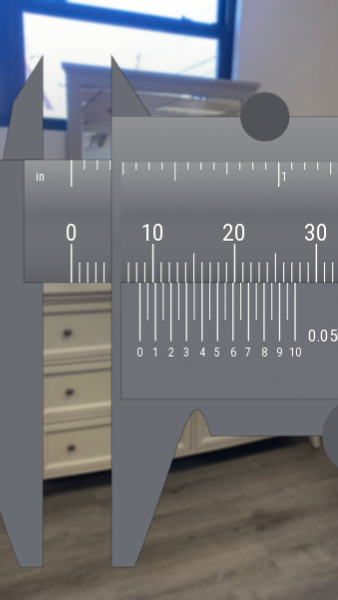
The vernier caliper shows 8.4 mm
